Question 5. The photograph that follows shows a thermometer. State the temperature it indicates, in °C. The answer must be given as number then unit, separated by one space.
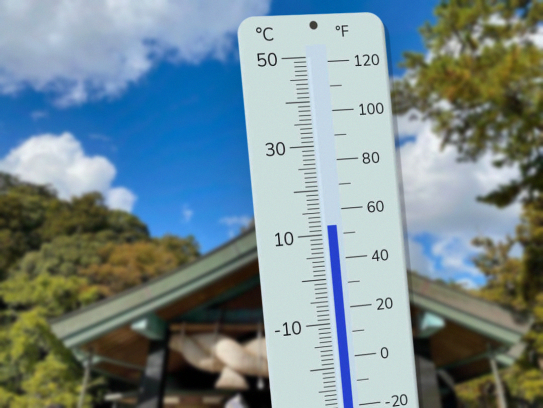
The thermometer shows 12 °C
